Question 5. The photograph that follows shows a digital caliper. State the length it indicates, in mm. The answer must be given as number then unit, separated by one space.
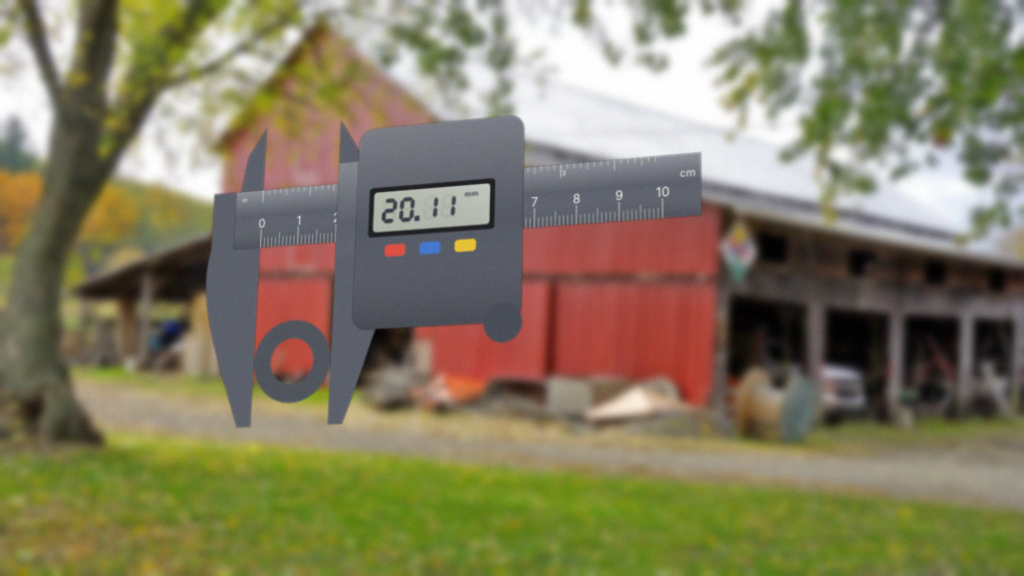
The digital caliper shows 20.11 mm
